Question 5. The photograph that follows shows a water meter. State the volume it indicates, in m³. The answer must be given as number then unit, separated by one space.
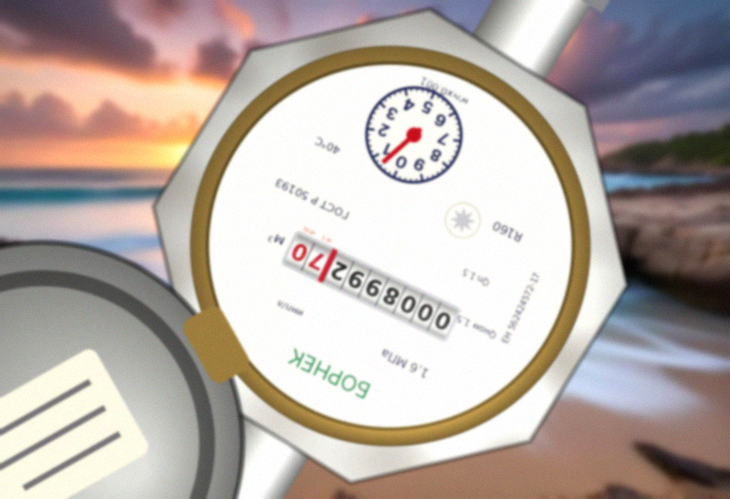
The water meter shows 8992.700 m³
